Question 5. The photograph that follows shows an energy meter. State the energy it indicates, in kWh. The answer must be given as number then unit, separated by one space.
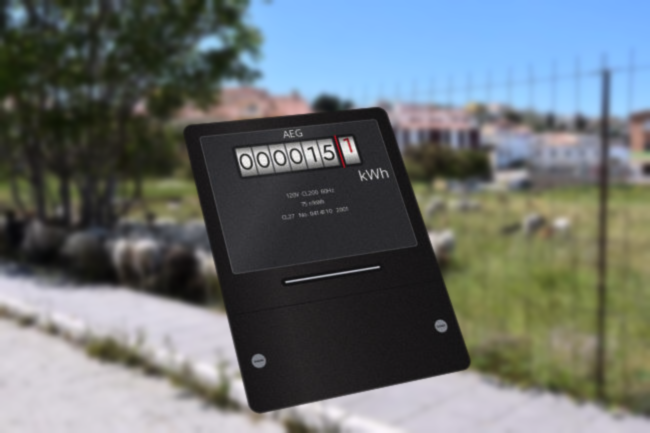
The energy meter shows 15.1 kWh
